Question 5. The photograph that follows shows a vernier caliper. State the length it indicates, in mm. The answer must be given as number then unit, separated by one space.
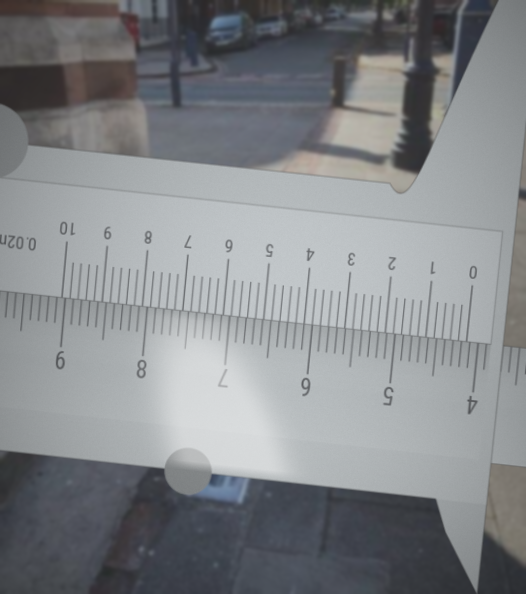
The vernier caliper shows 41.4 mm
